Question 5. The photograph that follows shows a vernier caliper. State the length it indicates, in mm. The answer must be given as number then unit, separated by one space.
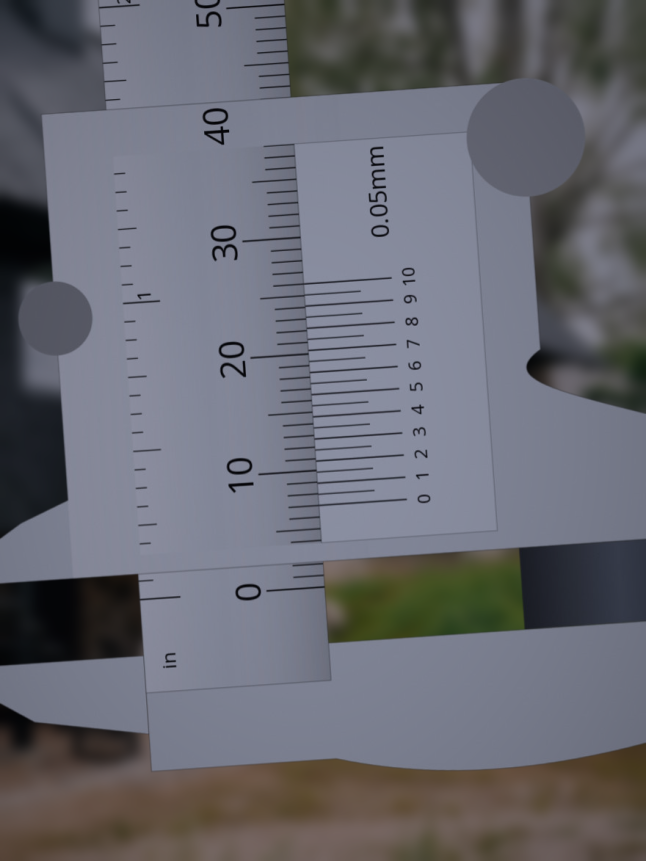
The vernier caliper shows 7.0 mm
